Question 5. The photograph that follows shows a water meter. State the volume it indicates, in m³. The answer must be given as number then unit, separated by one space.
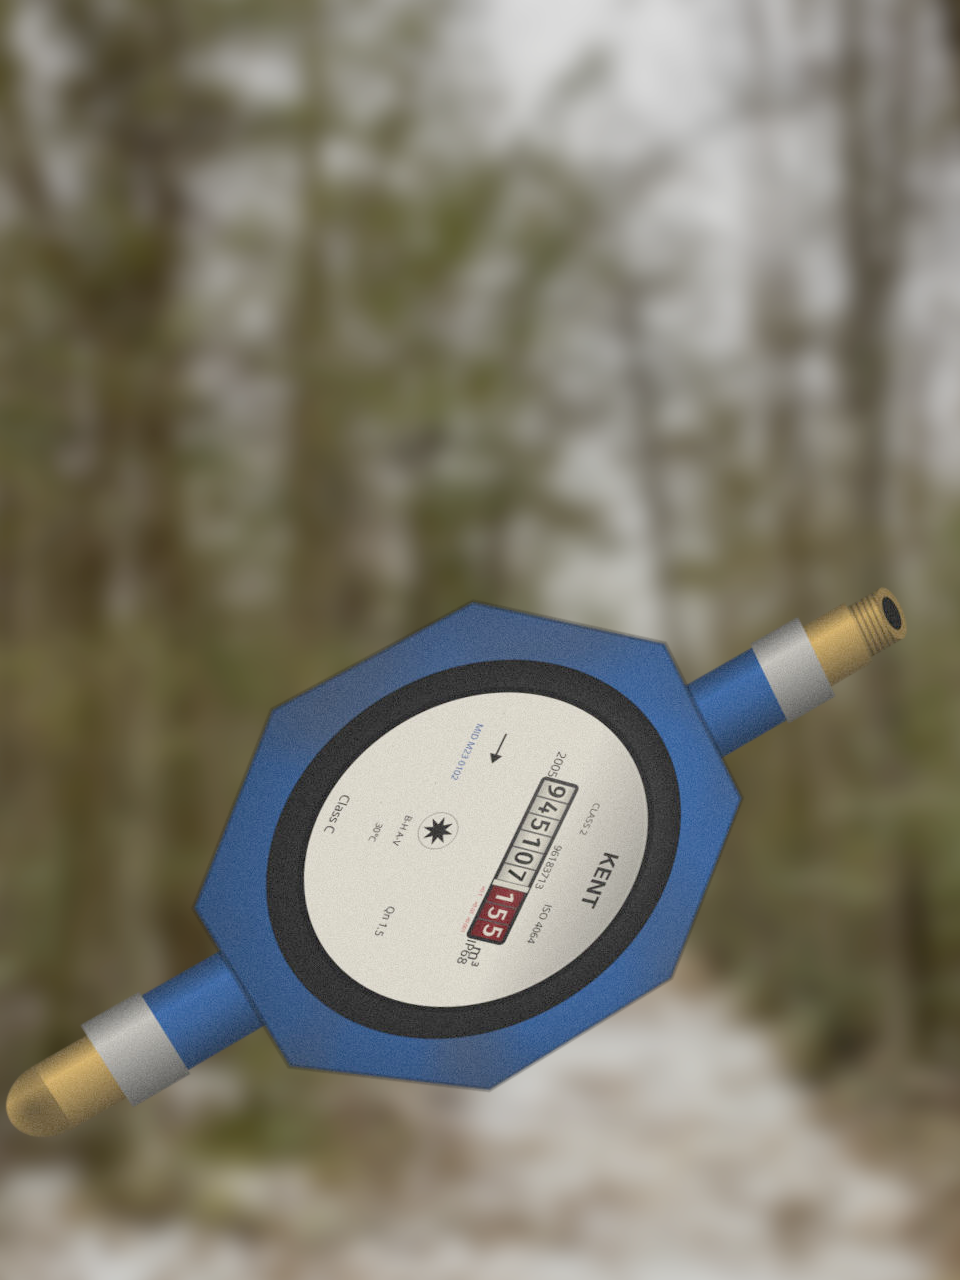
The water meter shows 945107.155 m³
